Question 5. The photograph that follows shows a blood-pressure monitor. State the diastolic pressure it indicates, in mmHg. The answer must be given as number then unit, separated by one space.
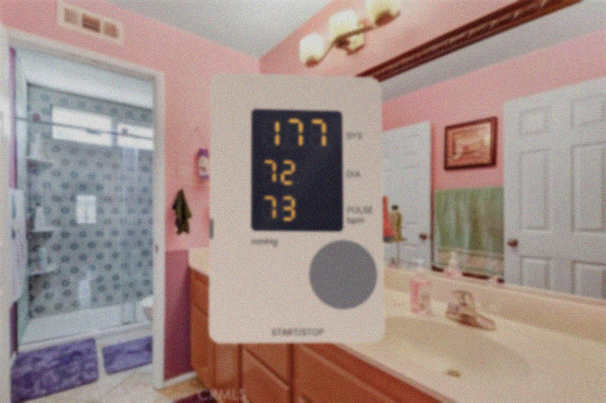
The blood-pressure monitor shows 72 mmHg
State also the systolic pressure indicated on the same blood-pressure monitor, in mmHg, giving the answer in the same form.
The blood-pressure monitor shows 177 mmHg
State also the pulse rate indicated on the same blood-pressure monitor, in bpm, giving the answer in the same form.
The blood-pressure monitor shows 73 bpm
